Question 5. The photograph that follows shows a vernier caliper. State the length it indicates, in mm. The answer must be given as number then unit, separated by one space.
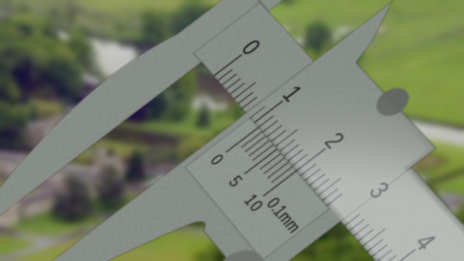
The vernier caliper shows 11.0 mm
